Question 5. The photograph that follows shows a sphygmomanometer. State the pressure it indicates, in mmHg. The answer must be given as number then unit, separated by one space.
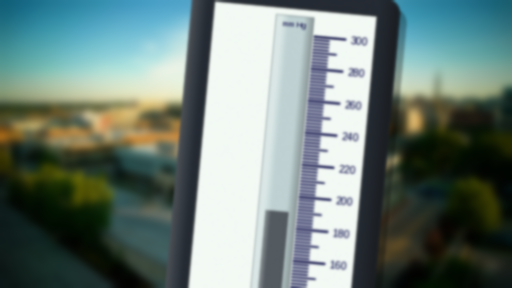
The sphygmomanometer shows 190 mmHg
